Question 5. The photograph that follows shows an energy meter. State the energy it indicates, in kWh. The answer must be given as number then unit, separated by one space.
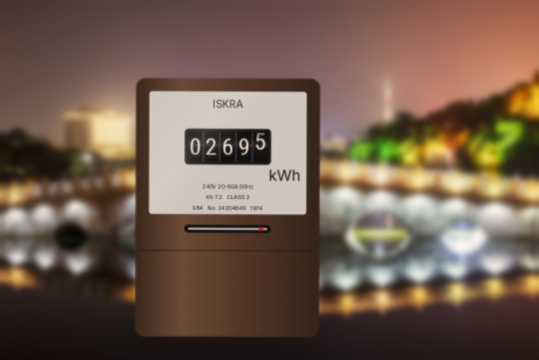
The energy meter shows 2695 kWh
